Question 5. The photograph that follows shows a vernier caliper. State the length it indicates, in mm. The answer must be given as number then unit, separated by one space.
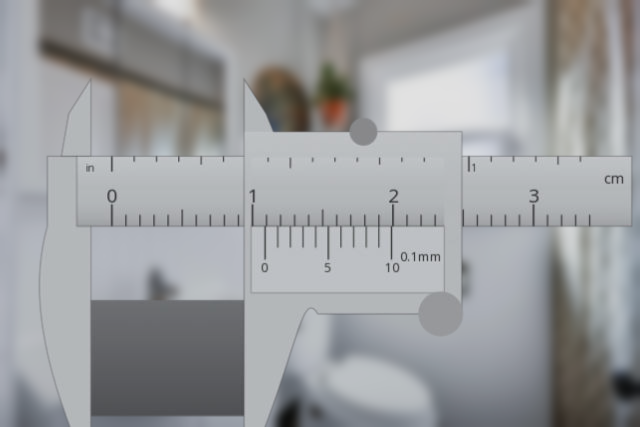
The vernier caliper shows 10.9 mm
